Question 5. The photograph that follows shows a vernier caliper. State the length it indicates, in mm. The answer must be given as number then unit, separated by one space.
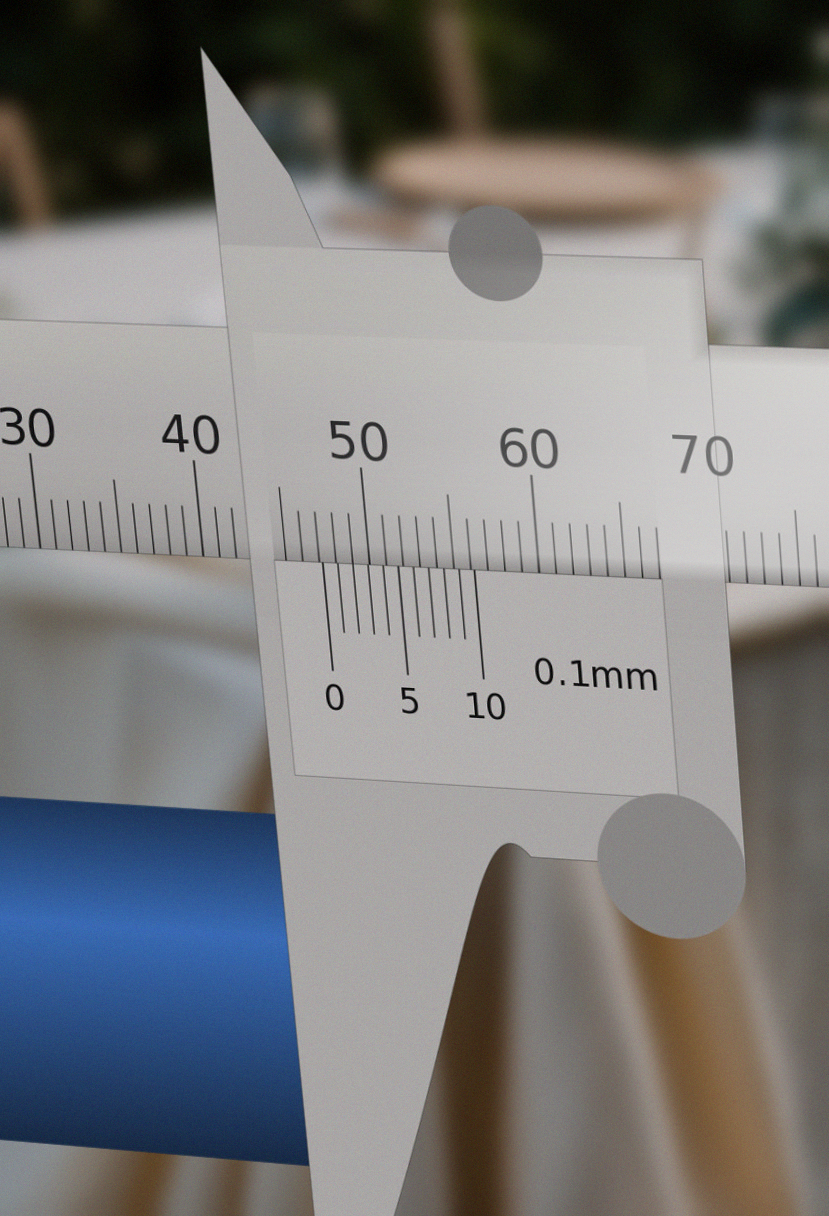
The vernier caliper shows 47.2 mm
